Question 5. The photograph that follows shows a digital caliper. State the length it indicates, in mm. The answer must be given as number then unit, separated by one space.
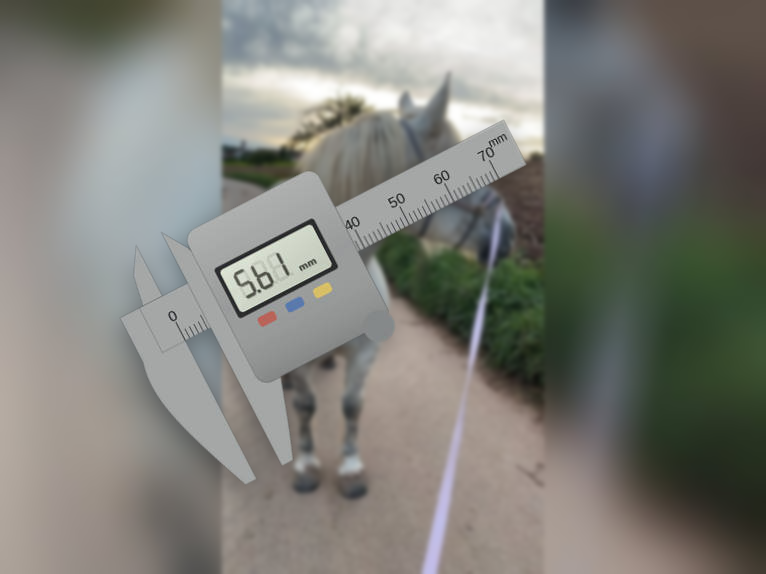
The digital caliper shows 5.61 mm
